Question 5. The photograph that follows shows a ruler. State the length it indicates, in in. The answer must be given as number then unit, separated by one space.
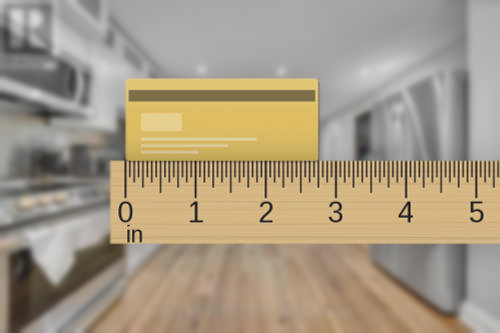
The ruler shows 2.75 in
